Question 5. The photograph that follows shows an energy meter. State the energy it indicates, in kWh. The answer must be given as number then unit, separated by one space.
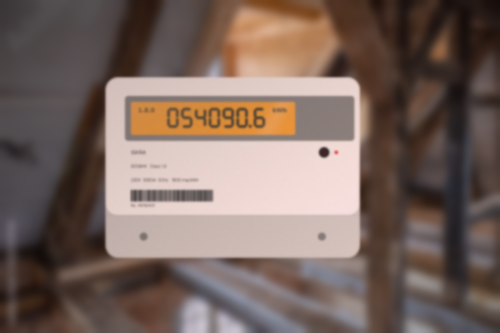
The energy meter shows 54090.6 kWh
